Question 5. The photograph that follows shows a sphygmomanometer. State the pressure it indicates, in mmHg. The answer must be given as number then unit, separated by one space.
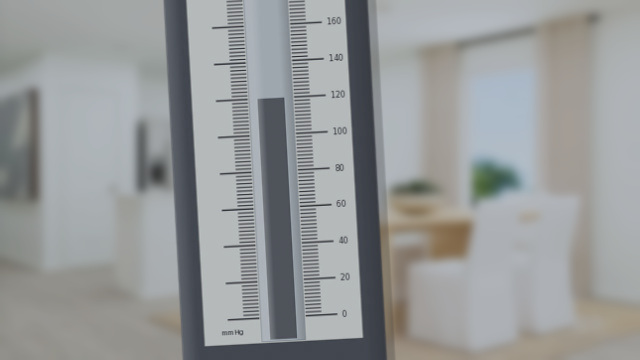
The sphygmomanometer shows 120 mmHg
